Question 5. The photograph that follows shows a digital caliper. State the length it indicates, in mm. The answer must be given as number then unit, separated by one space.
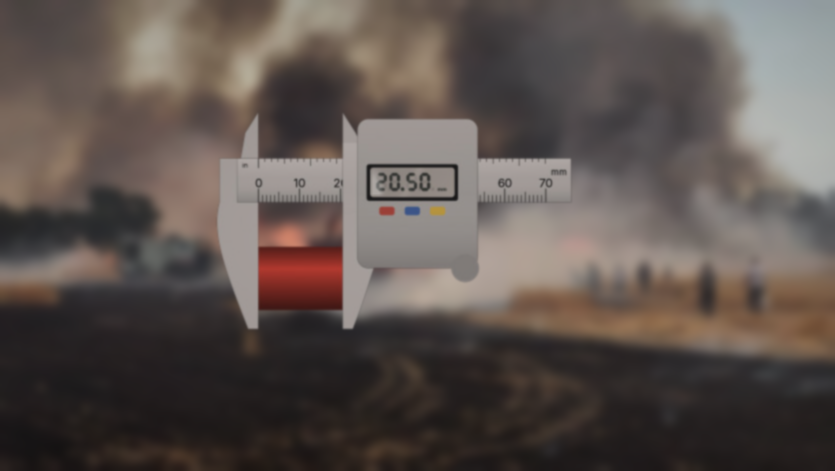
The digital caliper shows 20.50 mm
